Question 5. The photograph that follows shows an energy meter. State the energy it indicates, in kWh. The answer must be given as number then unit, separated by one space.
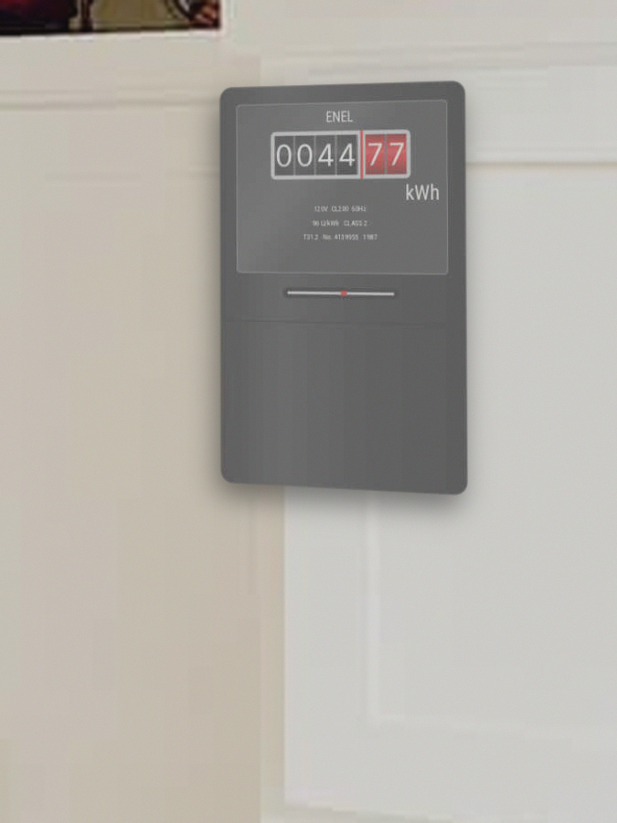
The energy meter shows 44.77 kWh
